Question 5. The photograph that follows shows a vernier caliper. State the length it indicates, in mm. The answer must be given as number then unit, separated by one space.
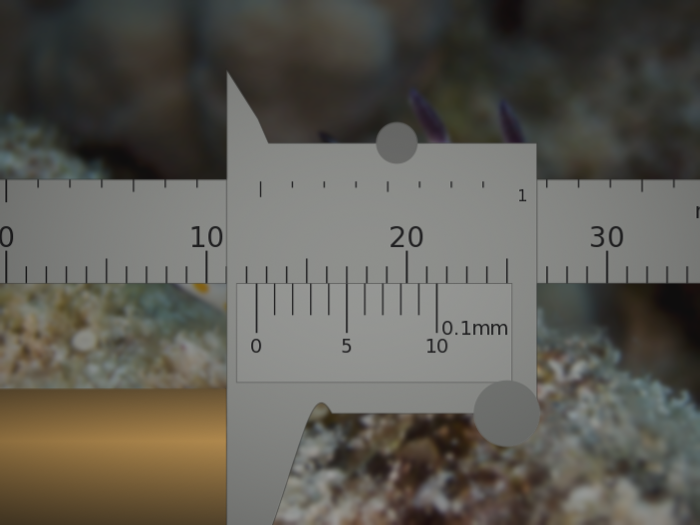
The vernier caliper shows 12.5 mm
